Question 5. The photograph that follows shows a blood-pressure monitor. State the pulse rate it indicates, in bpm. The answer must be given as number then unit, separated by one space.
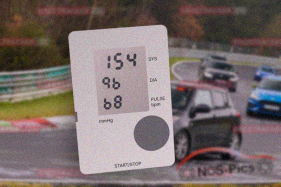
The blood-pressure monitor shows 68 bpm
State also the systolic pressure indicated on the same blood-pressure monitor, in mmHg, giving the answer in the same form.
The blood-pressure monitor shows 154 mmHg
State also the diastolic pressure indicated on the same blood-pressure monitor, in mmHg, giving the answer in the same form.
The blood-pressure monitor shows 96 mmHg
